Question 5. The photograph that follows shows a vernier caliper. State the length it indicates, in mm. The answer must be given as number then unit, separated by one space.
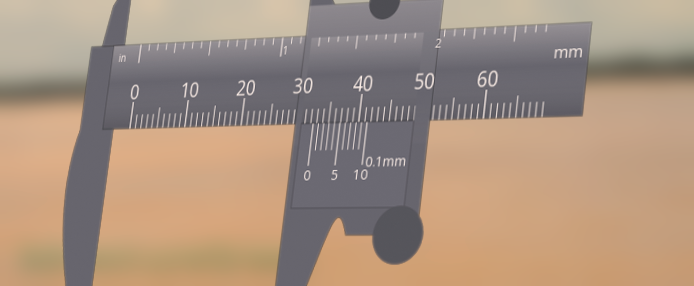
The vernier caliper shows 32.4 mm
